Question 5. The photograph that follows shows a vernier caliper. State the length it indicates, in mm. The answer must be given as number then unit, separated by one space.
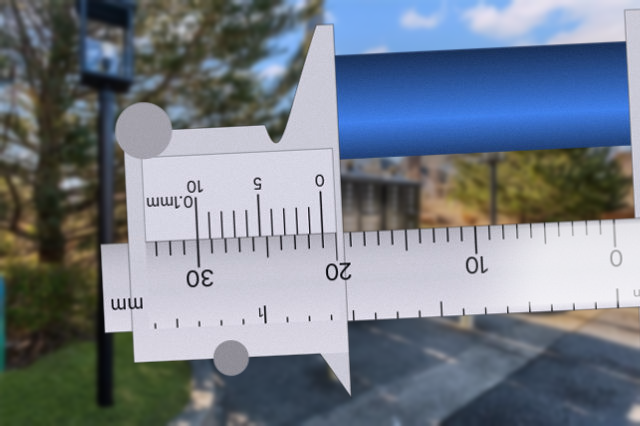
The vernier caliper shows 21.0 mm
